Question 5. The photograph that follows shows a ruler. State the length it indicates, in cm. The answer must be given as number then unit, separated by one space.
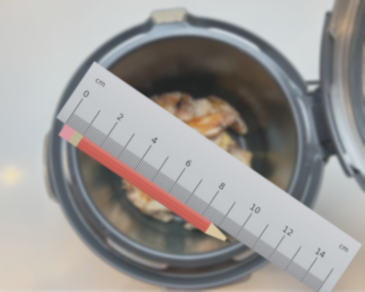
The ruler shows 10 cm
